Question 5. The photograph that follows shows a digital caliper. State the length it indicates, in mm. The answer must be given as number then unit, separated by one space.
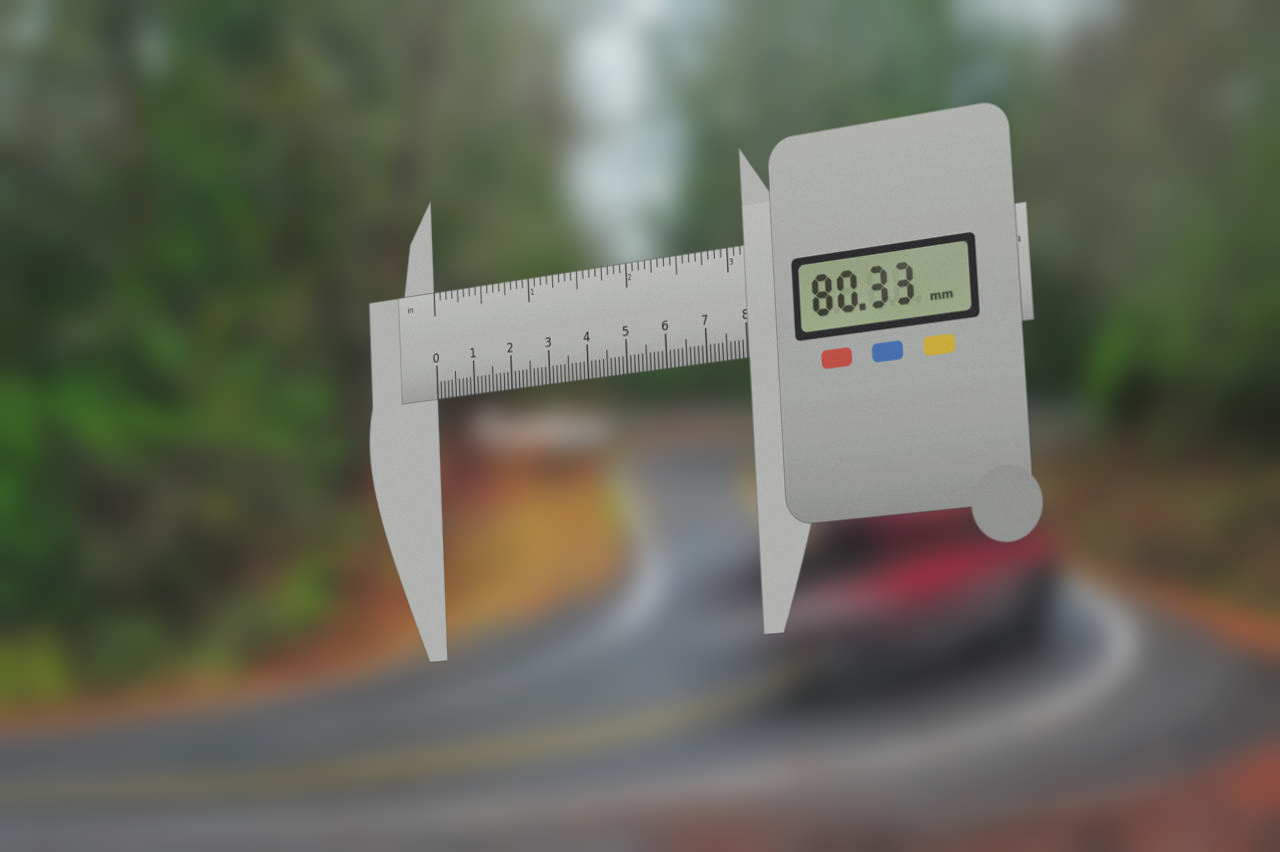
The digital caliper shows 80.33 mm
